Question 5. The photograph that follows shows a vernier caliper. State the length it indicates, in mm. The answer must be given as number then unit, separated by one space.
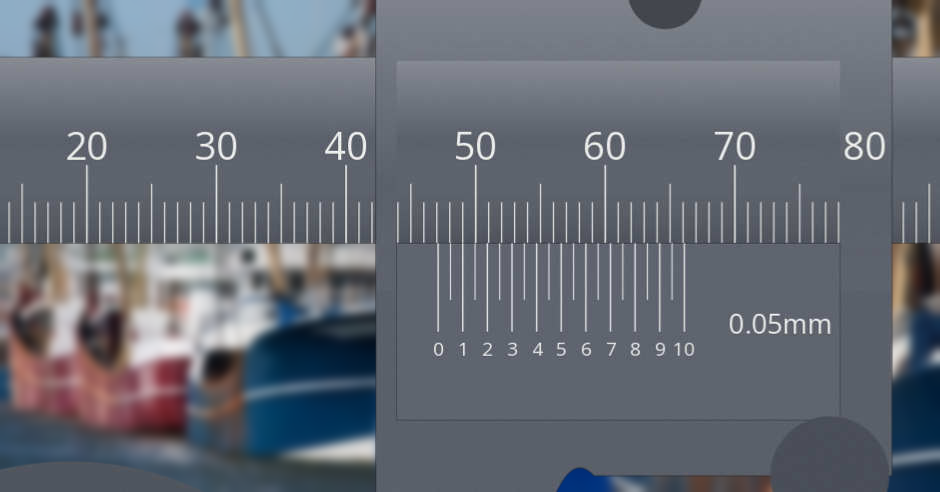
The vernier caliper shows 47.1 mm
